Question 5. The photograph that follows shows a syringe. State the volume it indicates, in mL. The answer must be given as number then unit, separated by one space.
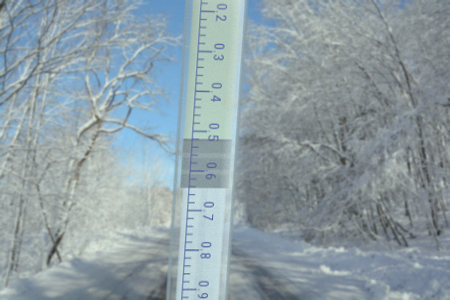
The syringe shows 0.52 mL
